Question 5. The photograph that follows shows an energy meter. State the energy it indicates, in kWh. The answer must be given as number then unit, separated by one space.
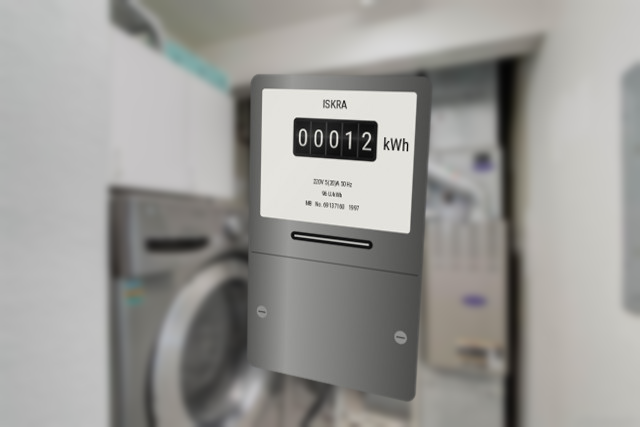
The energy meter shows 12 kWh
